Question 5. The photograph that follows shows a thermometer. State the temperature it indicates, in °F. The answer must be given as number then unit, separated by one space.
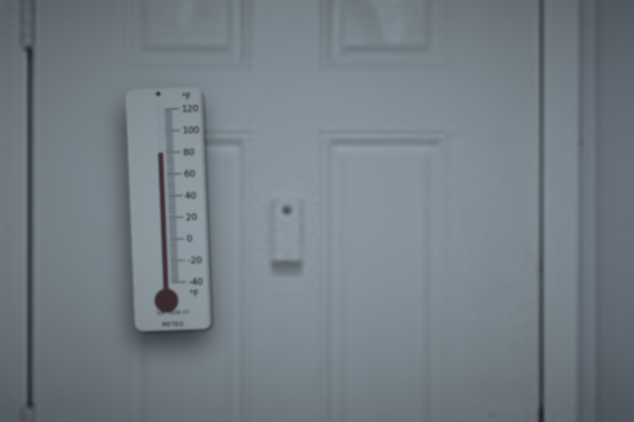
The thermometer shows 80 °F
